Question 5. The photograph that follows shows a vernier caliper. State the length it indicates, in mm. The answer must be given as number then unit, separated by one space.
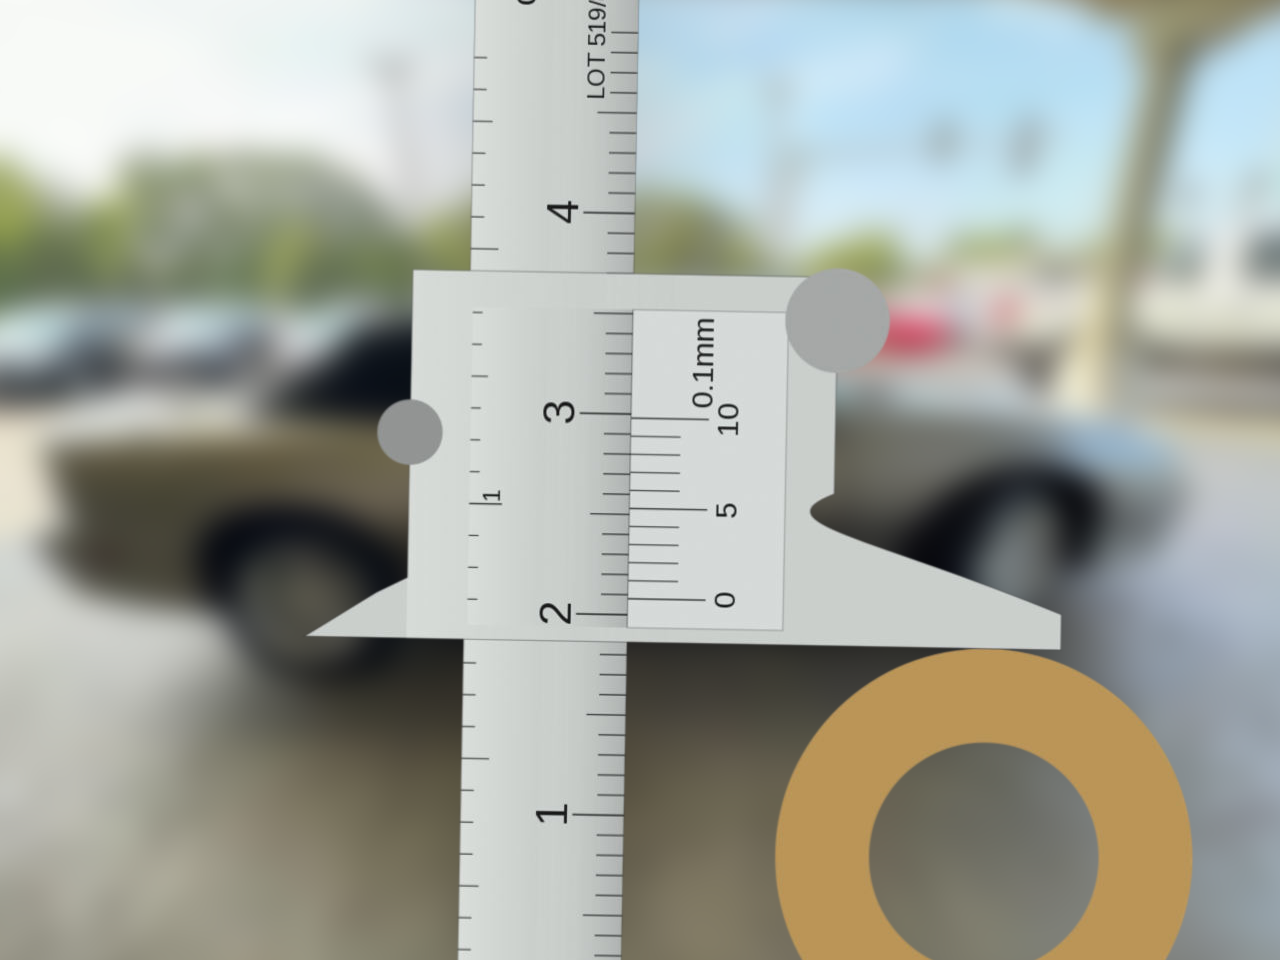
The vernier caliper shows 20.8 mm
